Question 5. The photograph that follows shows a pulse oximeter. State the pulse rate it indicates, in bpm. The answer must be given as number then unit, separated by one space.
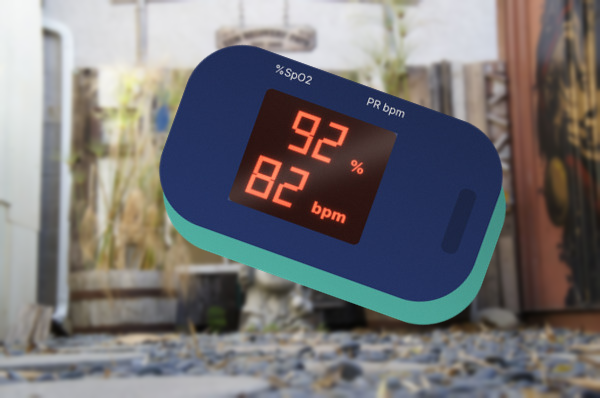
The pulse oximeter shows 82 bpm
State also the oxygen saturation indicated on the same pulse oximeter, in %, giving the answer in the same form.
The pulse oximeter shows 92 %
